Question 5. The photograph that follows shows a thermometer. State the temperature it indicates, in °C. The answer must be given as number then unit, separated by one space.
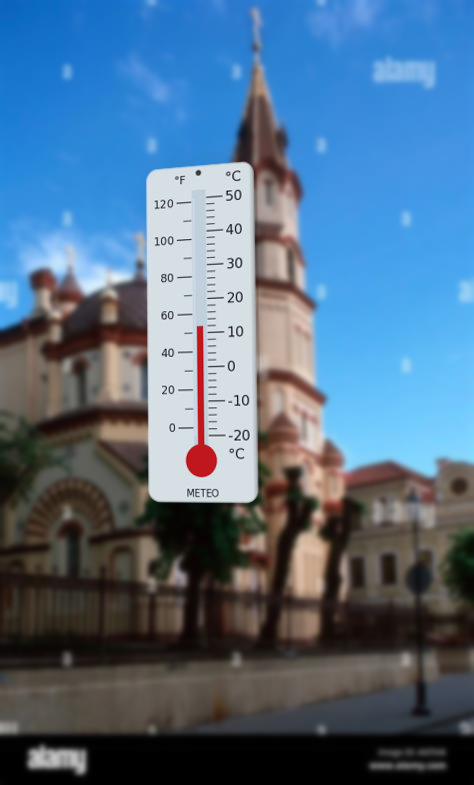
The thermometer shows 12 °C
